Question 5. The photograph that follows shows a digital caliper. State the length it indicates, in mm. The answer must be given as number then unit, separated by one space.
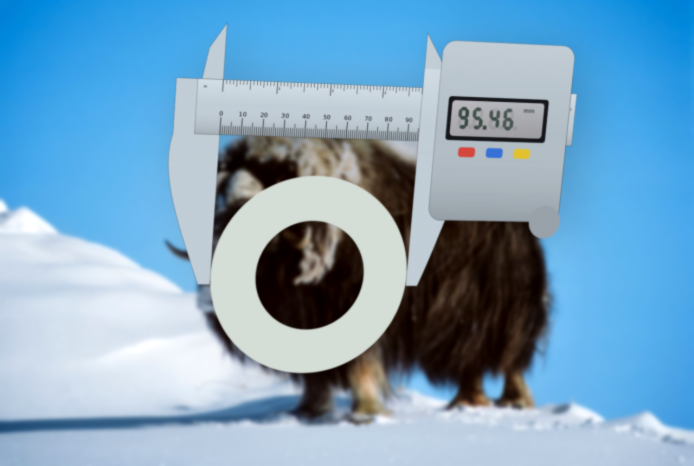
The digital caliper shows 95.46 mm
